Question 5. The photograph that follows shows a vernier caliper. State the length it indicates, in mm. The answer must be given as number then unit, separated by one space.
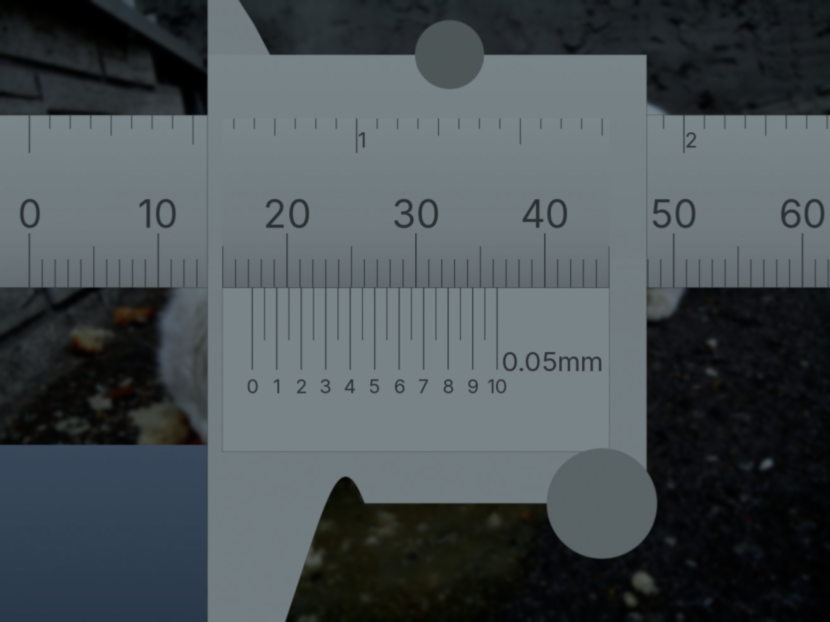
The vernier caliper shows 17.3 mm
